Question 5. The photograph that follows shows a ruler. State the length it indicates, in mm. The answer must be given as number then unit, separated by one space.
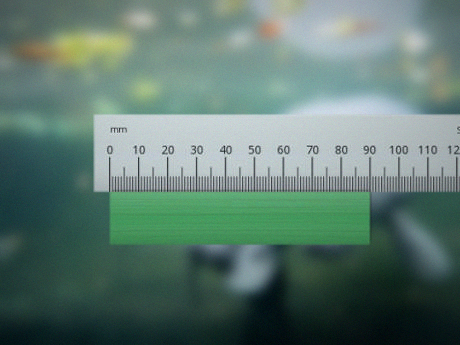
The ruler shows 90 mm
